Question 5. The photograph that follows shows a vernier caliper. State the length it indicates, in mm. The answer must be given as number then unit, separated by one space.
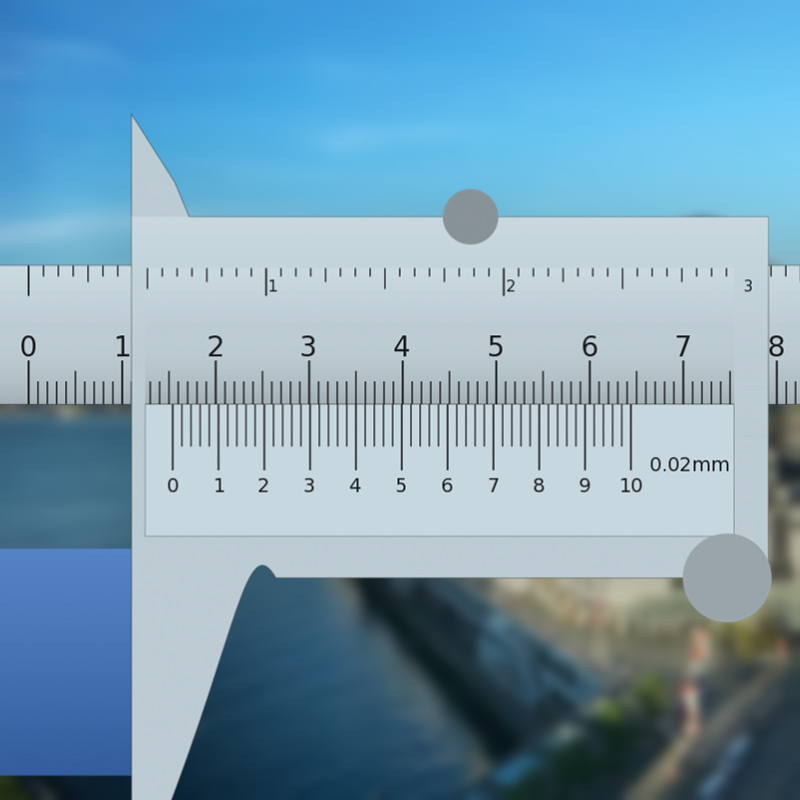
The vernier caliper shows 15.4 mm
